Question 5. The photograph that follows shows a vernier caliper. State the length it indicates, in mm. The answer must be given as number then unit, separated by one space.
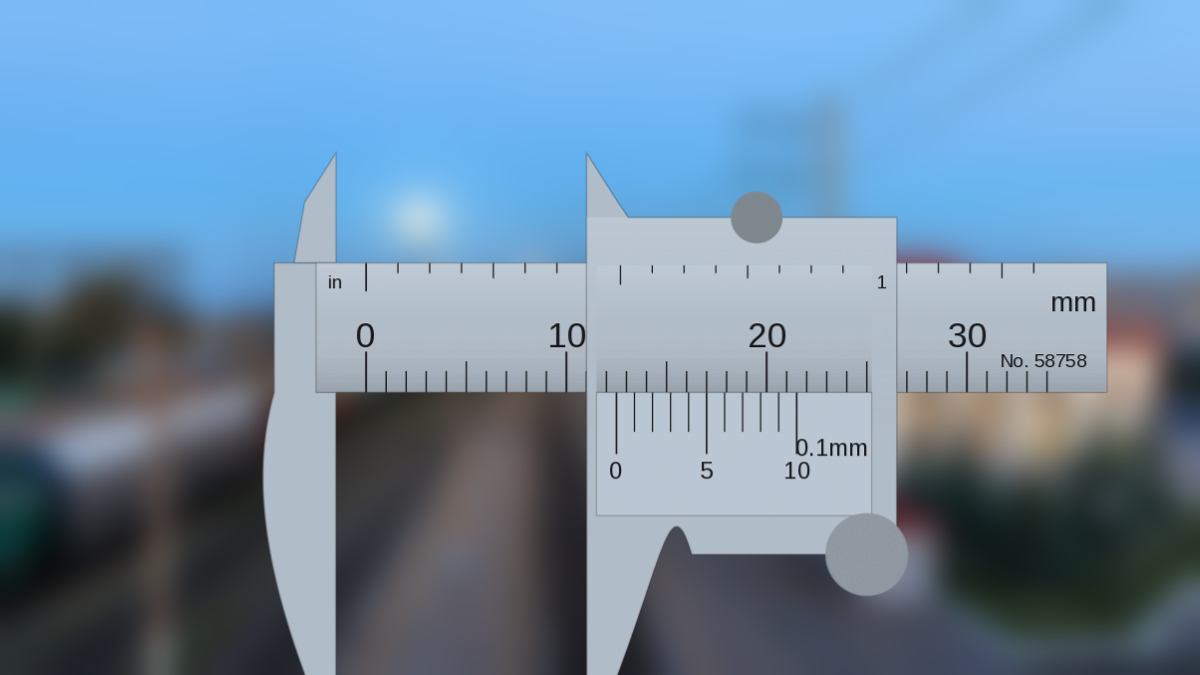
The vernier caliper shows 12.5 mm
